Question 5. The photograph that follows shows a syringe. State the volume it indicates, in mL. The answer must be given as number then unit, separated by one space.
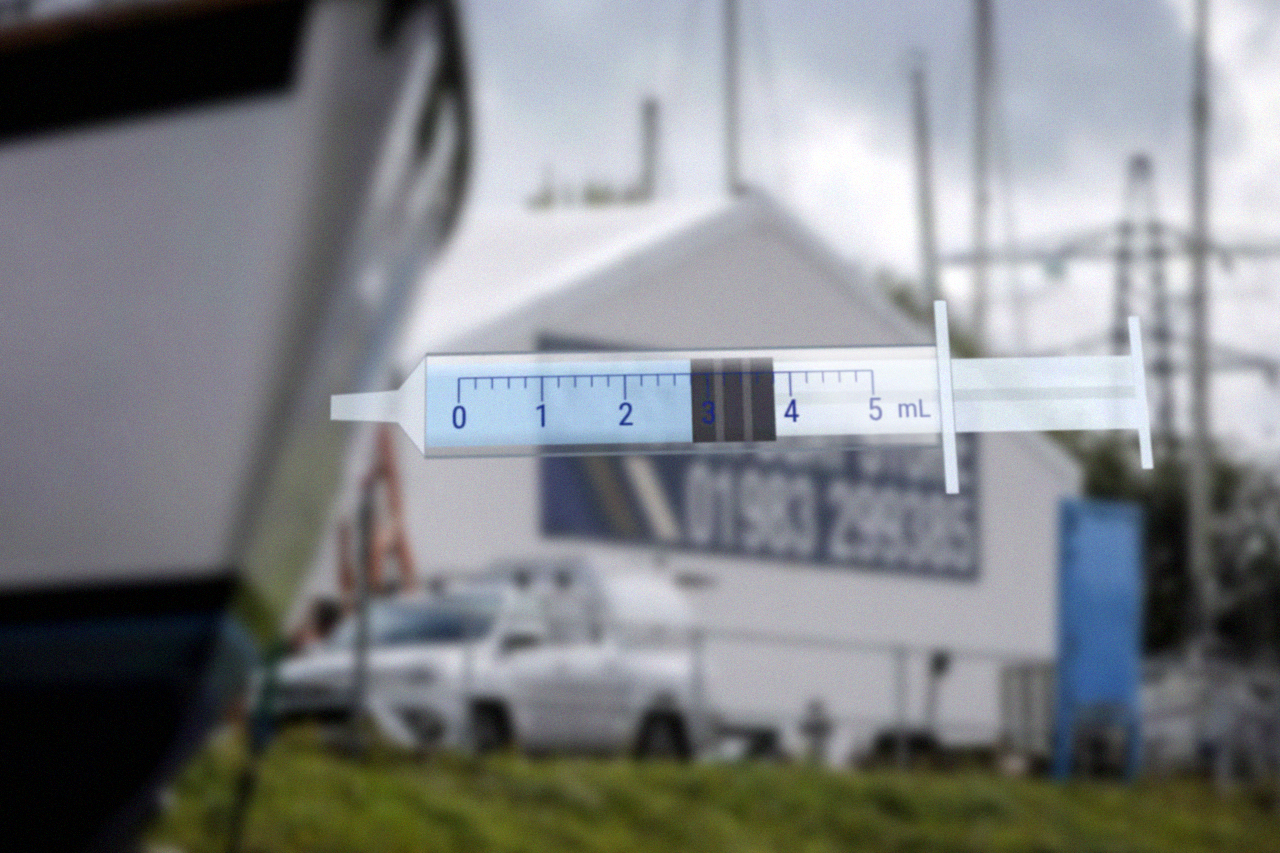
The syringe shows 2.8 mL
